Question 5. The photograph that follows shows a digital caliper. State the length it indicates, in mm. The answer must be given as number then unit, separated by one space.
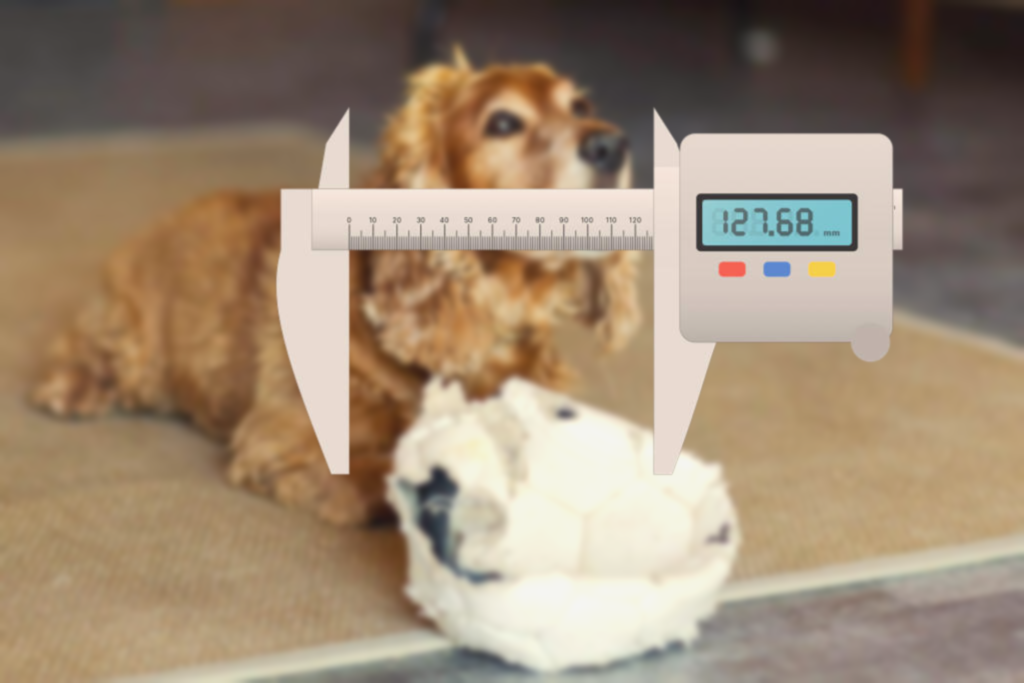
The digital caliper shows 127.68 mm
